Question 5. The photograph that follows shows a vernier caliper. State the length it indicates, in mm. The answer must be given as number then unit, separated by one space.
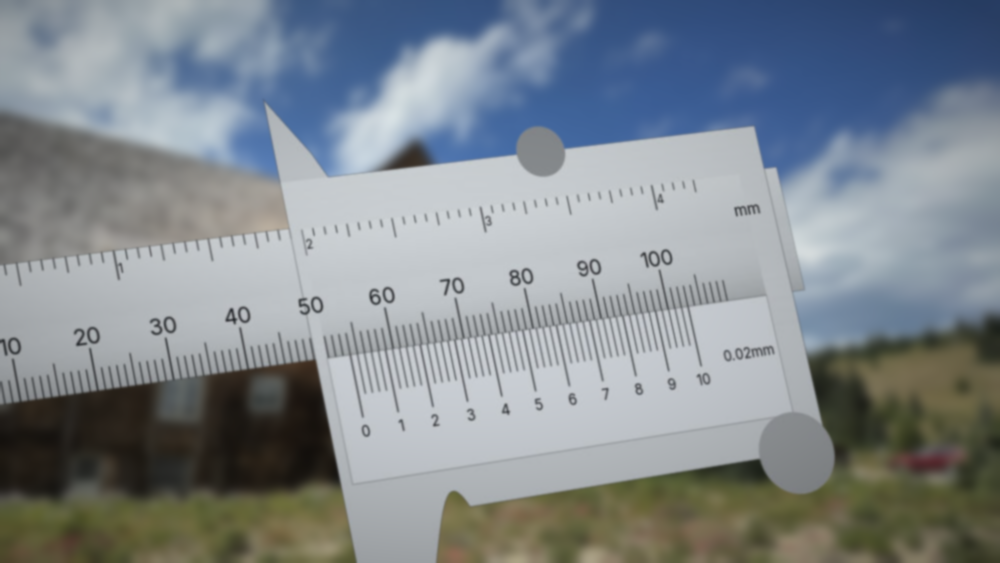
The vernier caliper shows 54.0 mm
